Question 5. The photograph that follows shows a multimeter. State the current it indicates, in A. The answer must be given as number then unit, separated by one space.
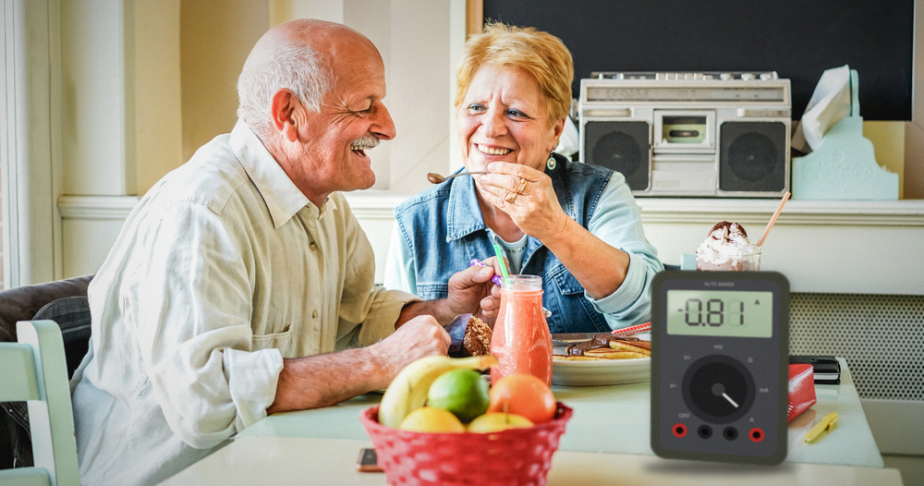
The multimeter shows -0.81 A
